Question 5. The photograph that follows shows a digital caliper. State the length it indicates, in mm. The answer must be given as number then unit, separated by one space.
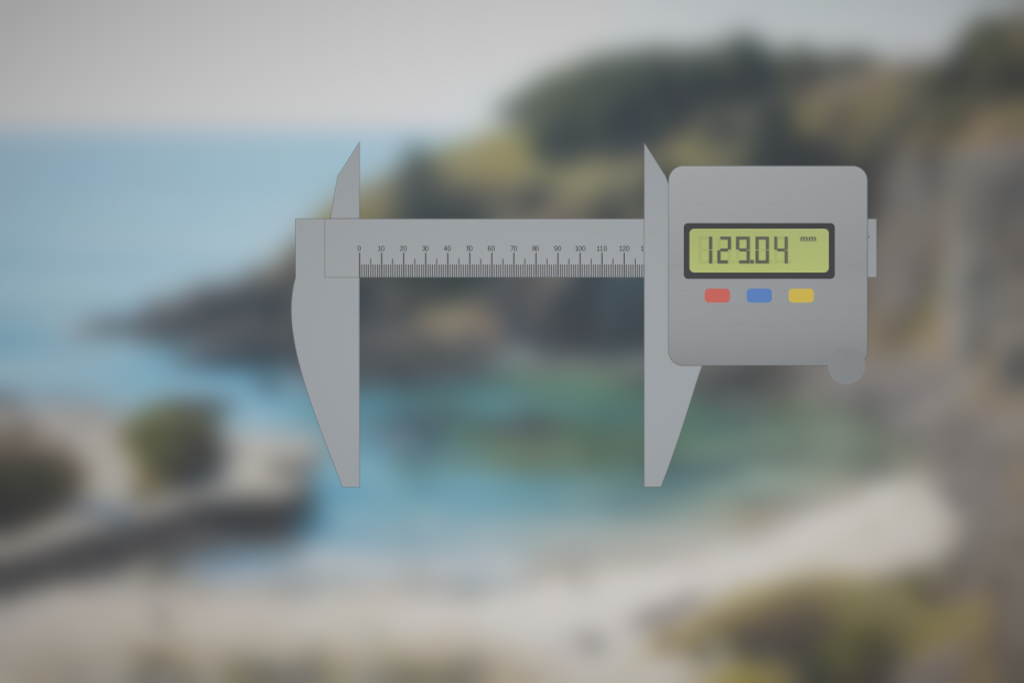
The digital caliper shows 129.04 mm
